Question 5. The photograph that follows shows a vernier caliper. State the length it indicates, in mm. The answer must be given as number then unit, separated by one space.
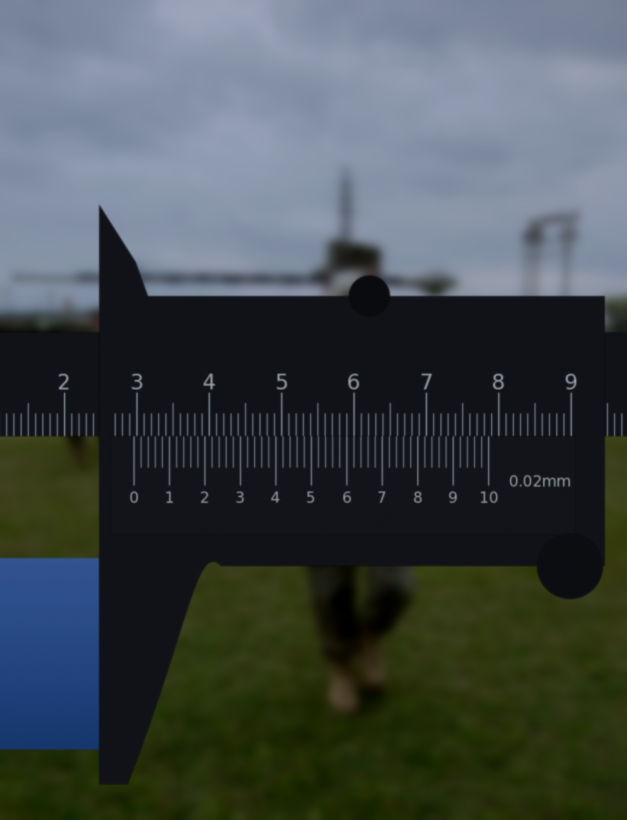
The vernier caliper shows 29.6 mm
